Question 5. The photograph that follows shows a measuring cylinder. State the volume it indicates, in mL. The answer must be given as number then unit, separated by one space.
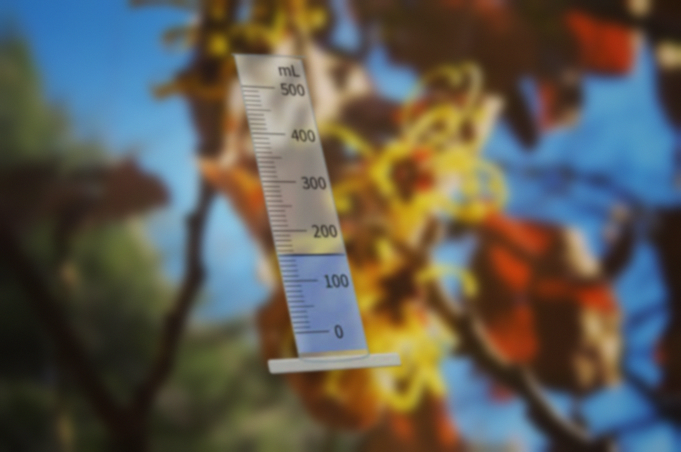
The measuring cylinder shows 150 mL
